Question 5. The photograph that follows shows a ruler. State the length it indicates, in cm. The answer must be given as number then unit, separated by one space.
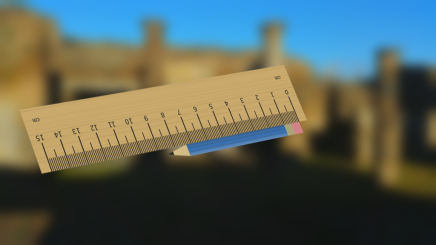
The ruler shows 8.5 cm
